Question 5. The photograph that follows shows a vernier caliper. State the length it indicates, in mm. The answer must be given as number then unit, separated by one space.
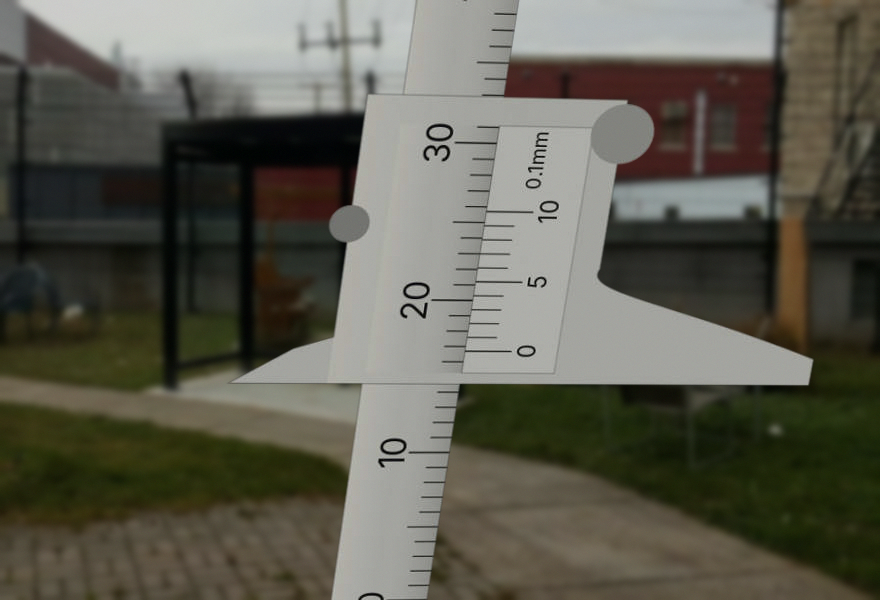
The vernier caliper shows 16.7 mm
